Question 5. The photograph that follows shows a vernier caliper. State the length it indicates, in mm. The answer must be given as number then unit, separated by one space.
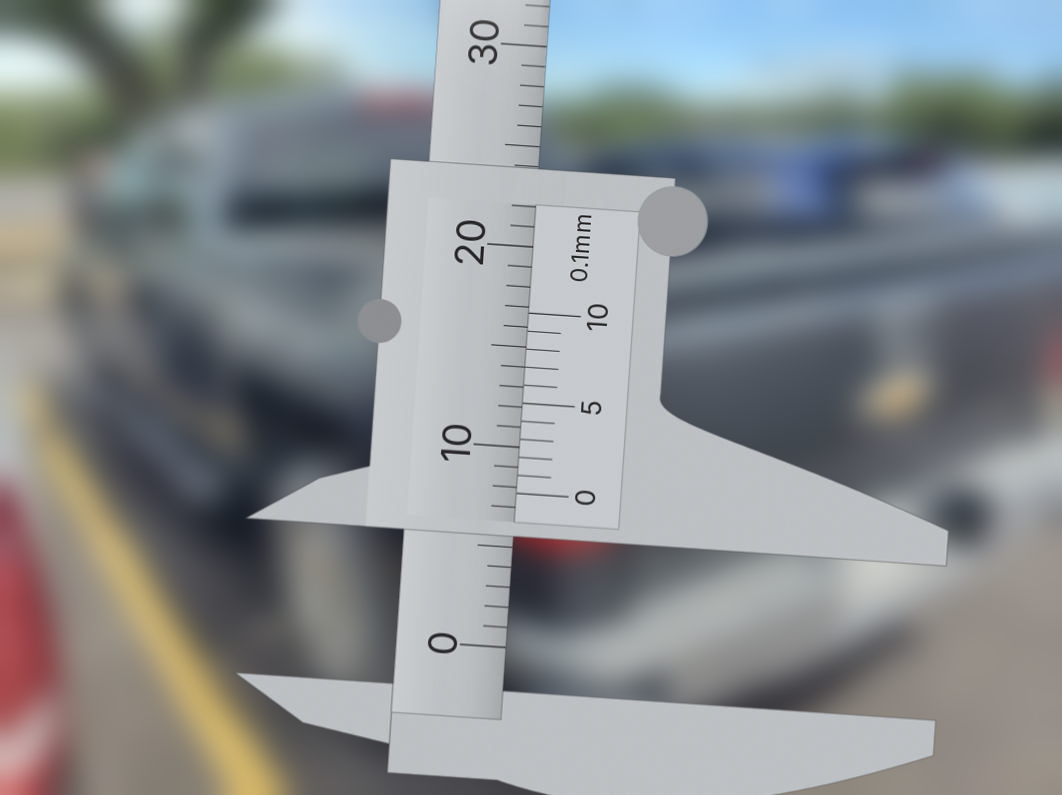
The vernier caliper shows 7.7 mm
